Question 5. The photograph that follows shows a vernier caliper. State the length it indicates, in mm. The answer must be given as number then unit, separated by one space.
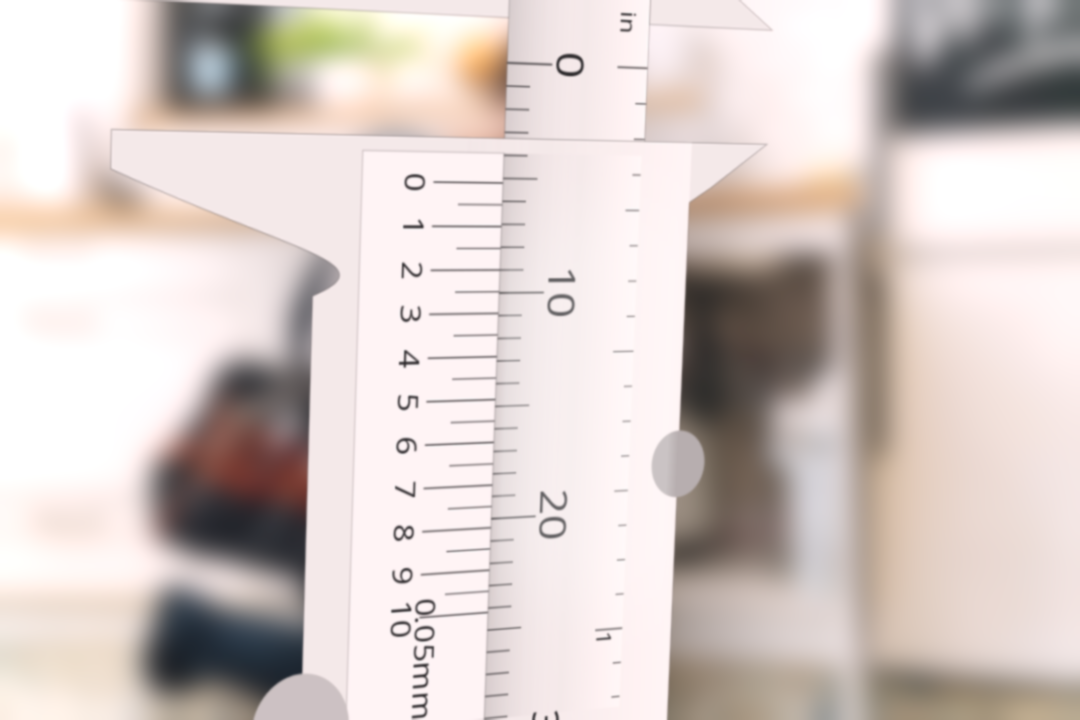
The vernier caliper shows 5.2 mm
